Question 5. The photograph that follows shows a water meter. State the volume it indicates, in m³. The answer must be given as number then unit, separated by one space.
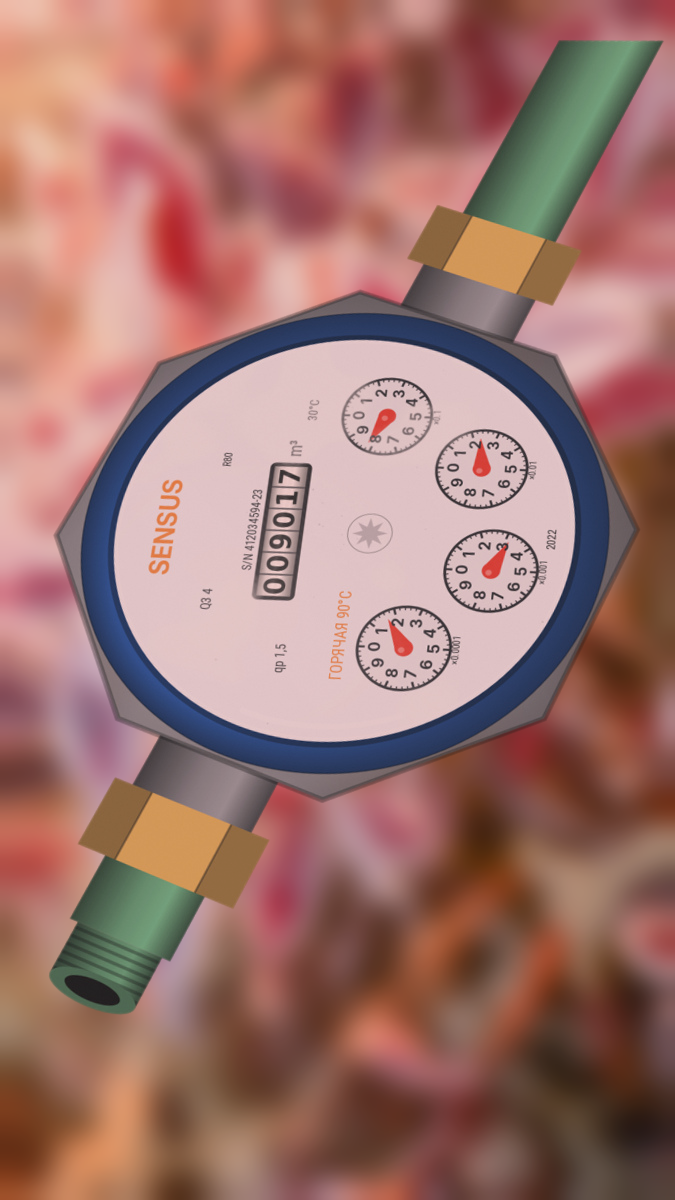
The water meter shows 9017.8231 m³
